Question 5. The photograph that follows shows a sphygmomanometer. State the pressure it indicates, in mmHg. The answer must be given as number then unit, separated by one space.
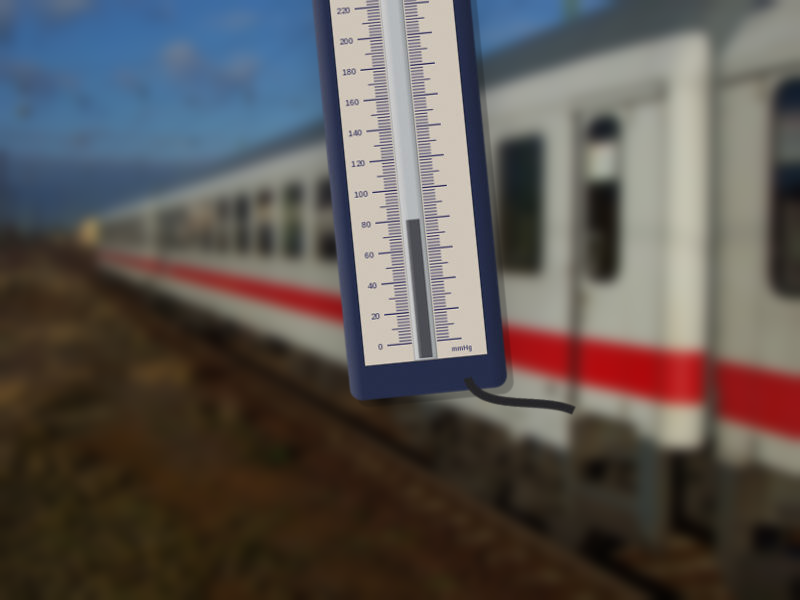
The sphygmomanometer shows 80 mmHg
